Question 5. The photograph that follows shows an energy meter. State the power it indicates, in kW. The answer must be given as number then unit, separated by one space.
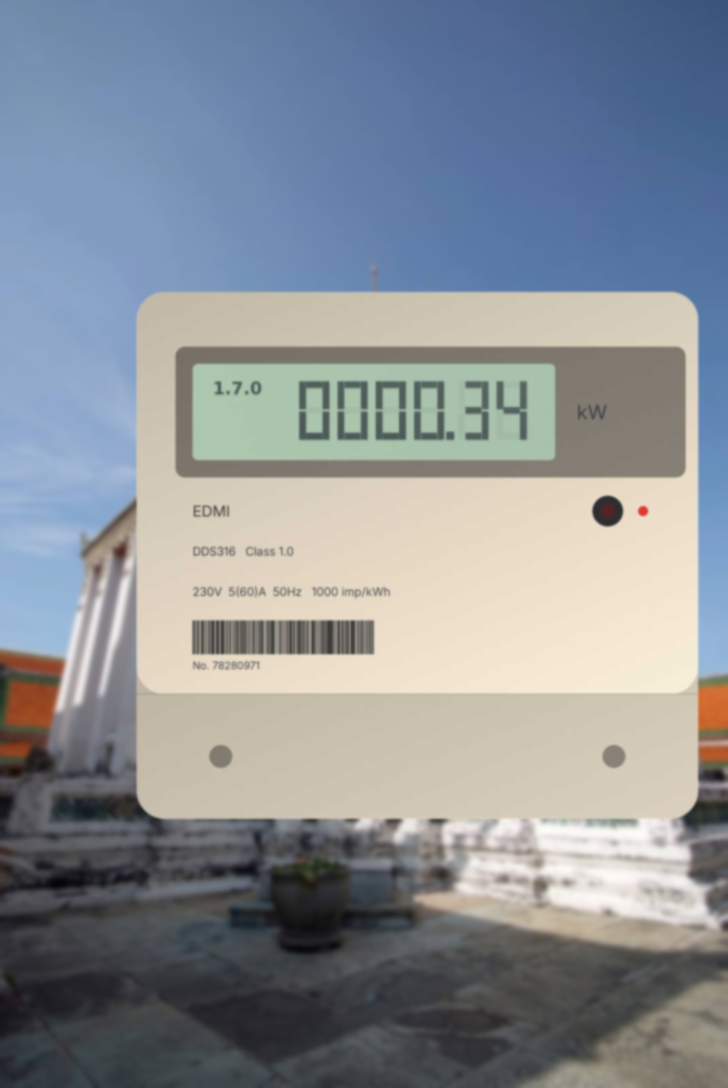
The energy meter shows 0.34 kW
